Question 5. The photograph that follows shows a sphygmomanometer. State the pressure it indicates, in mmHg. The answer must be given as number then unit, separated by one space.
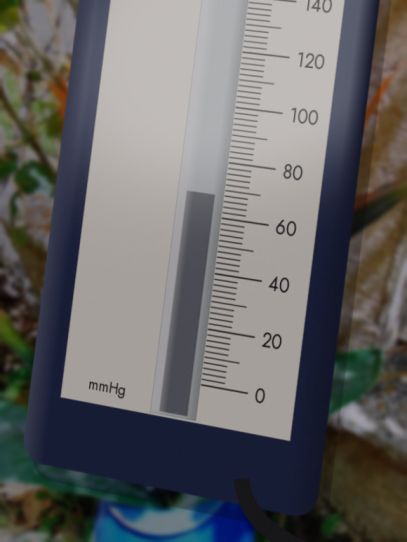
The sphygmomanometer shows 68 mmHg
